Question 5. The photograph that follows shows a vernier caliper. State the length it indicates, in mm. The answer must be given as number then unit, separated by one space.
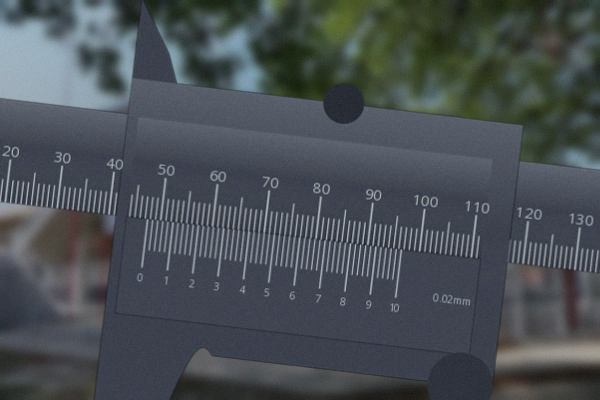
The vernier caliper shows 47.5 mm
